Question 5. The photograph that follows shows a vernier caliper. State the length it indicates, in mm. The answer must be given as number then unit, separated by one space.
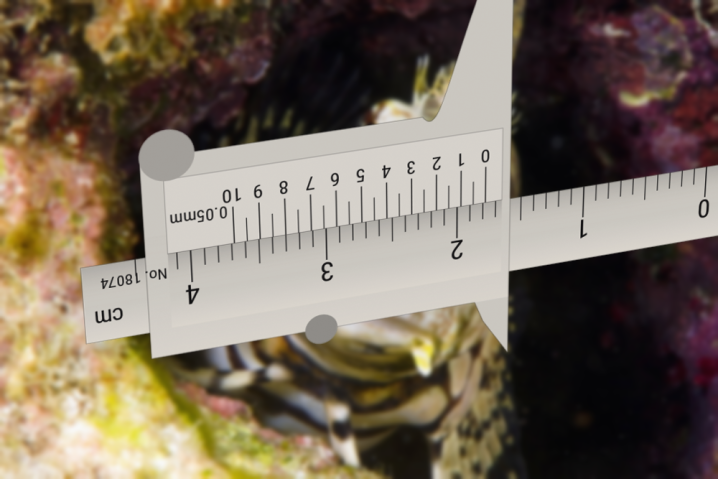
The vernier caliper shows 17.8 mm
